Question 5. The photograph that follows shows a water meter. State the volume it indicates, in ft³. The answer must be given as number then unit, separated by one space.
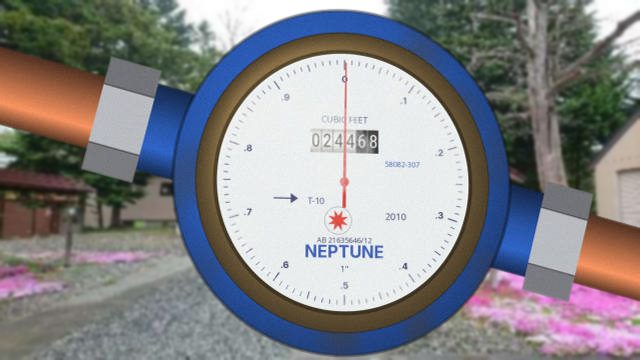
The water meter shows 24468.00 ft³
